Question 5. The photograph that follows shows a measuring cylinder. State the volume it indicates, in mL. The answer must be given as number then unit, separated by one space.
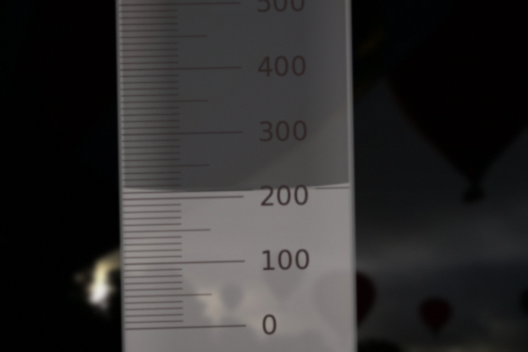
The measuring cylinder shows 210 mL
